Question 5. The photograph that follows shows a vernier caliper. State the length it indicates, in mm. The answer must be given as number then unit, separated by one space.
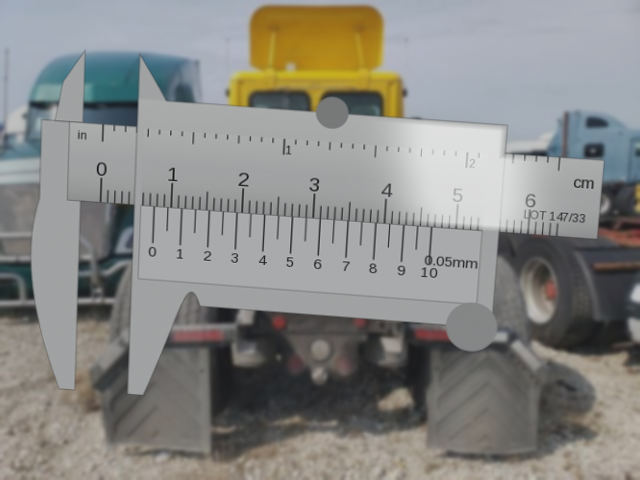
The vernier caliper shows 7.6 mm
